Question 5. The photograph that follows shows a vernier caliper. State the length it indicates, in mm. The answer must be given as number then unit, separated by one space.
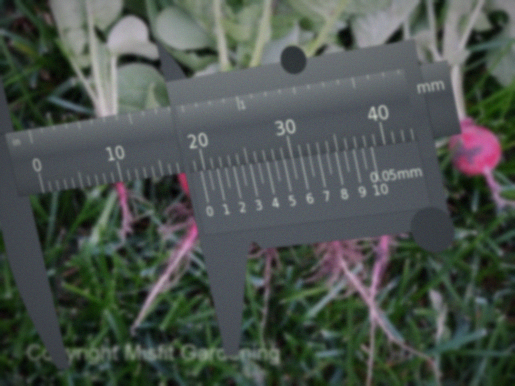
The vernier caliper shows 19.6 mm
